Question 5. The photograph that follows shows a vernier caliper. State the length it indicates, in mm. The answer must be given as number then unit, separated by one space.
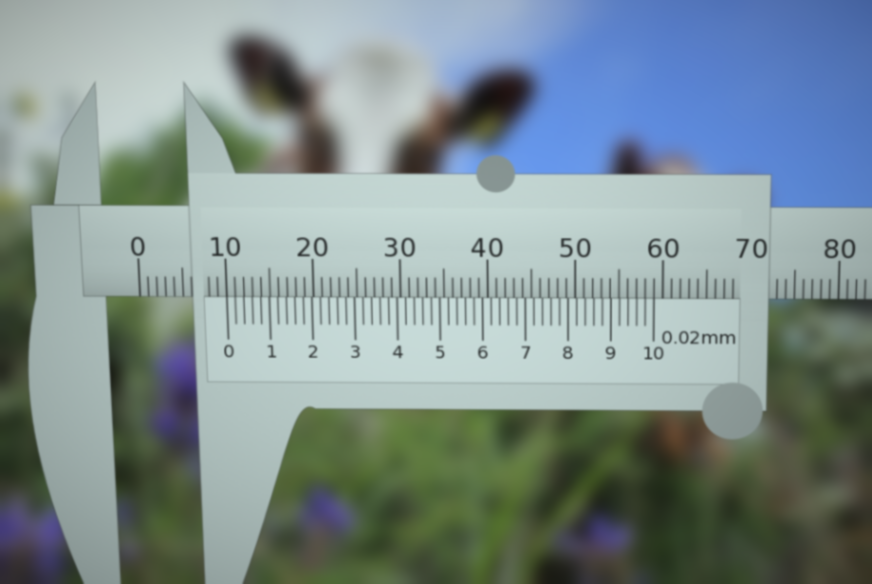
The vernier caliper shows 10.0 mm
